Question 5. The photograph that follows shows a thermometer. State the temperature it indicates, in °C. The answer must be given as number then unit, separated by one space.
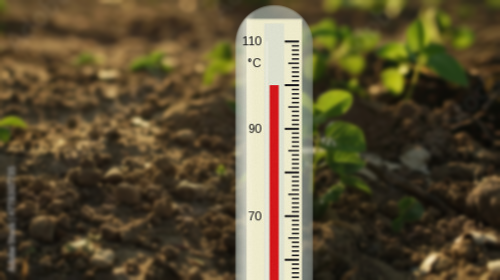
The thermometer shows 100 °C
